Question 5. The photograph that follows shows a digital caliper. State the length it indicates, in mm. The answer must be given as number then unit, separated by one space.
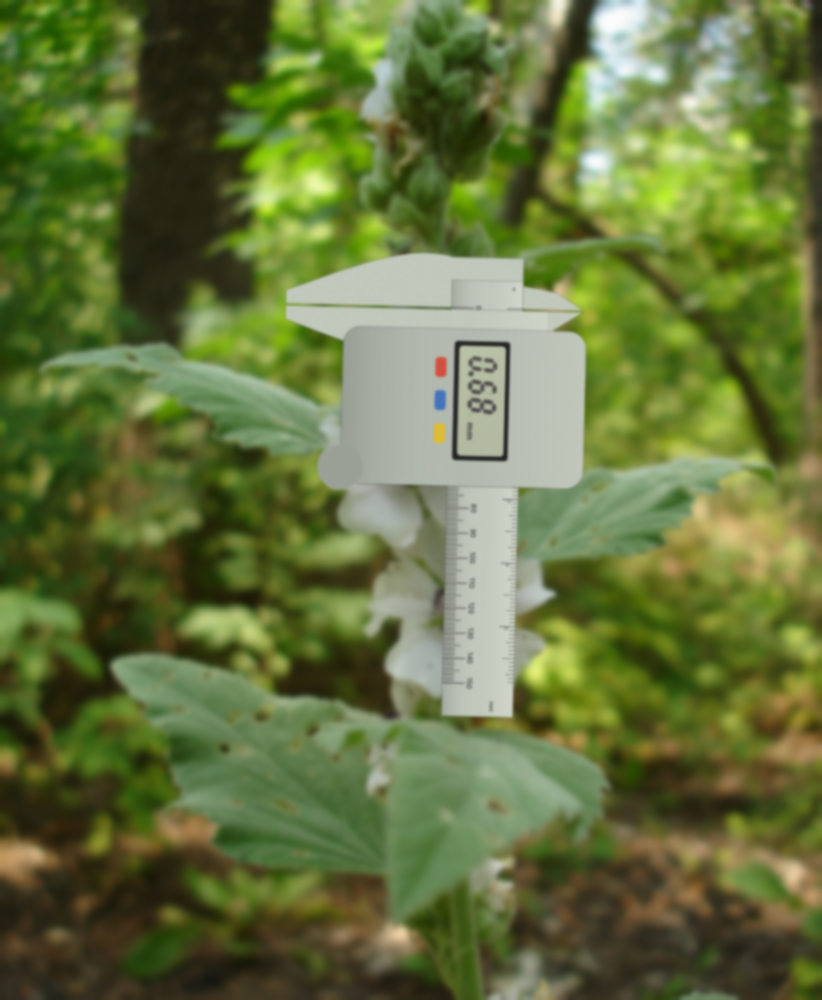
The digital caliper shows 0.68 mm
